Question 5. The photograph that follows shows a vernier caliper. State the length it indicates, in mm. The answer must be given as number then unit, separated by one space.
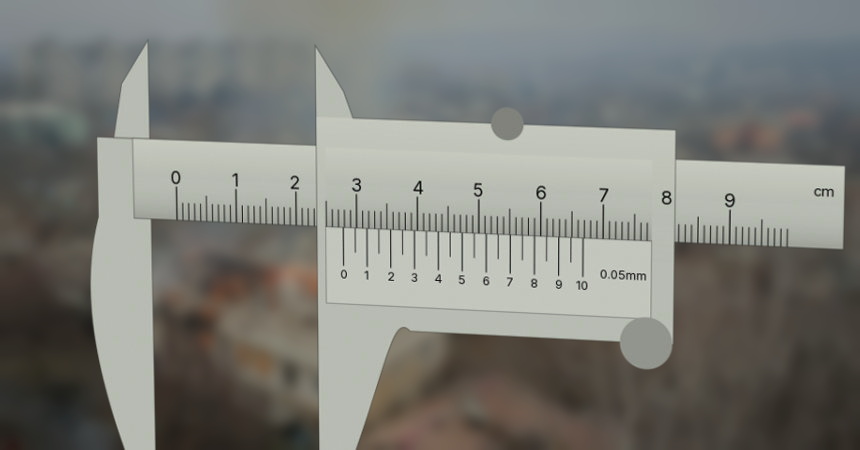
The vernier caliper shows 27.8 mm
